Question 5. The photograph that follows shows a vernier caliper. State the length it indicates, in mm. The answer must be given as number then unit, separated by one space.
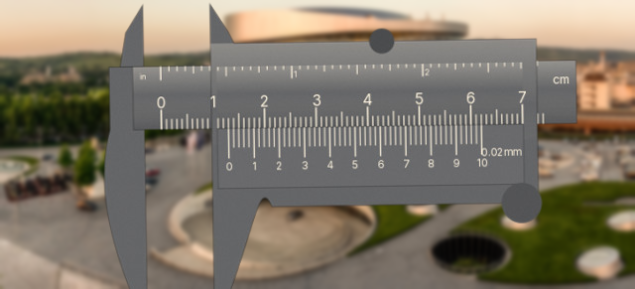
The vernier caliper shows 13.0 mm
